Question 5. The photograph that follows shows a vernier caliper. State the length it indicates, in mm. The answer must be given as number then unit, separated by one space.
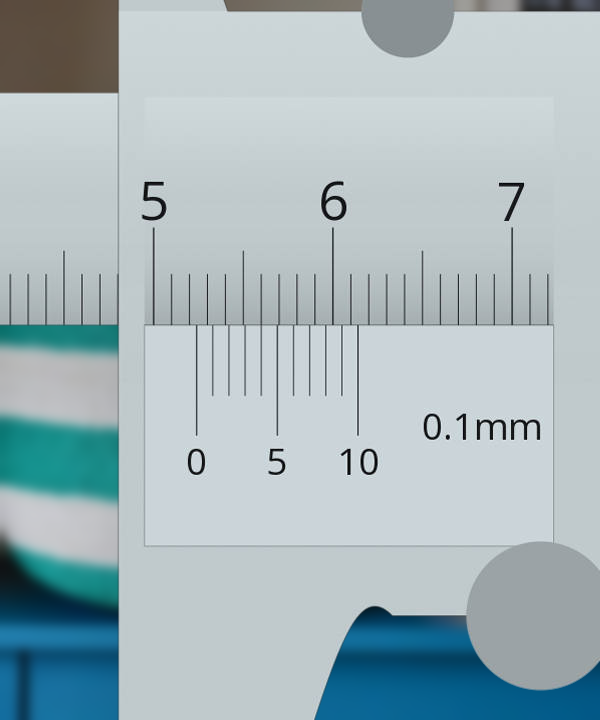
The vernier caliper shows 52.4 mm
